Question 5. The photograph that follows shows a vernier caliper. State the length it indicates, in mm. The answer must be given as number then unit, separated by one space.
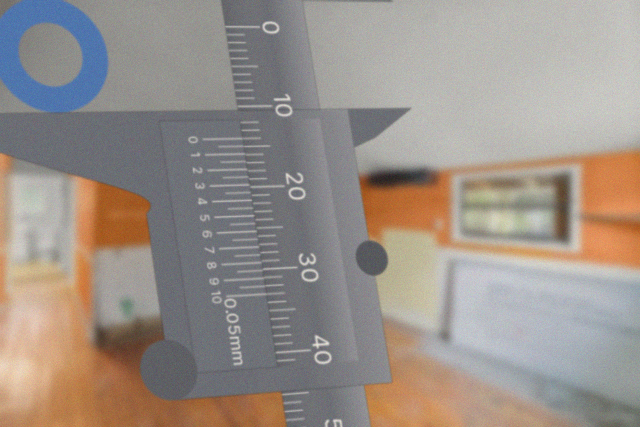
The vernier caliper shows 14.0 mm
